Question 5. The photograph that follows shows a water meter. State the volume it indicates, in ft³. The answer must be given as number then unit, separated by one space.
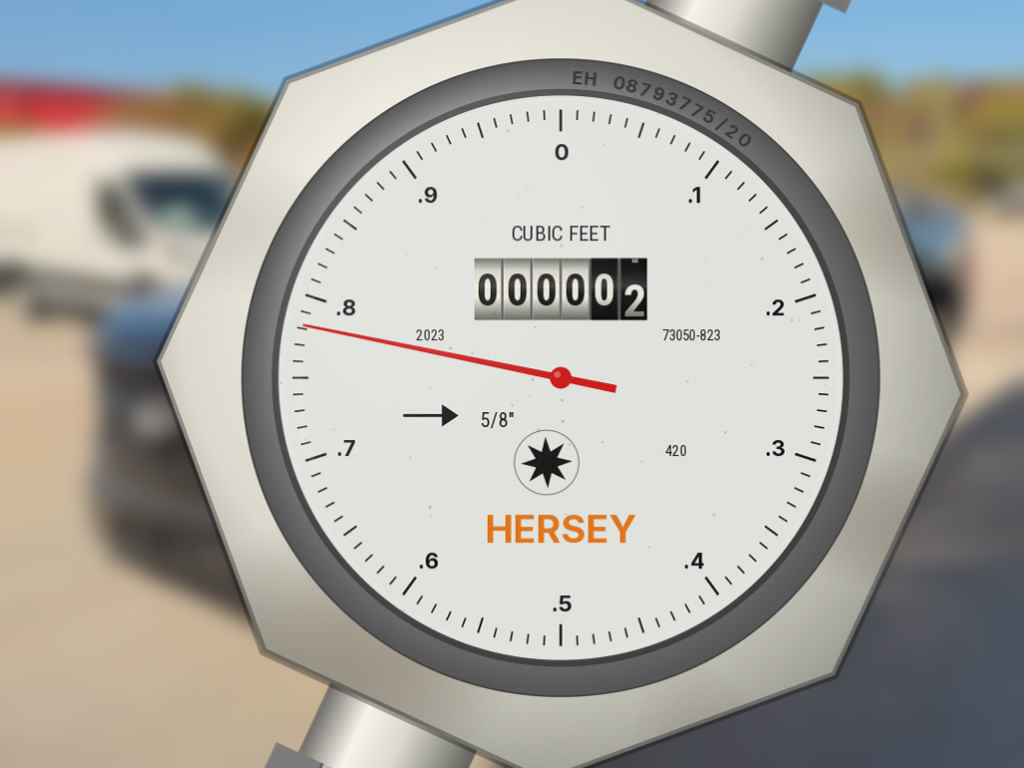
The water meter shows 1.78 ft³
